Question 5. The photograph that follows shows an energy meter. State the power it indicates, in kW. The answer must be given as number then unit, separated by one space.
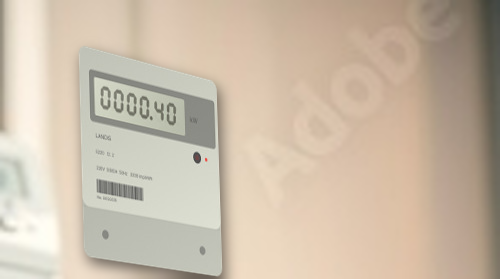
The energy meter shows 0.40 kW
